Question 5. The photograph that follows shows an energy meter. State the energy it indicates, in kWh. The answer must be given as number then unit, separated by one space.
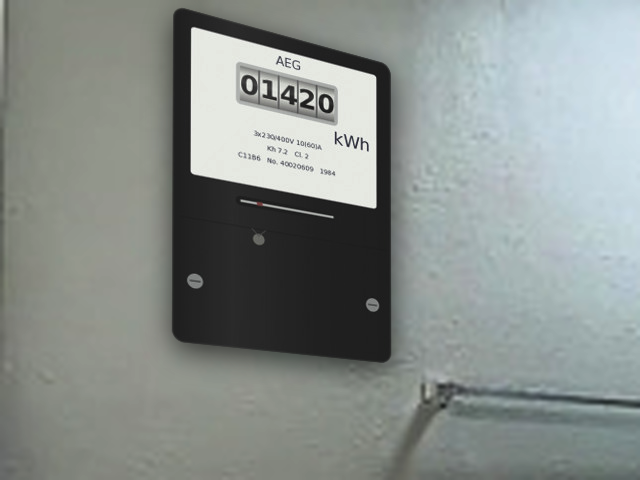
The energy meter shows 1420 kWh
